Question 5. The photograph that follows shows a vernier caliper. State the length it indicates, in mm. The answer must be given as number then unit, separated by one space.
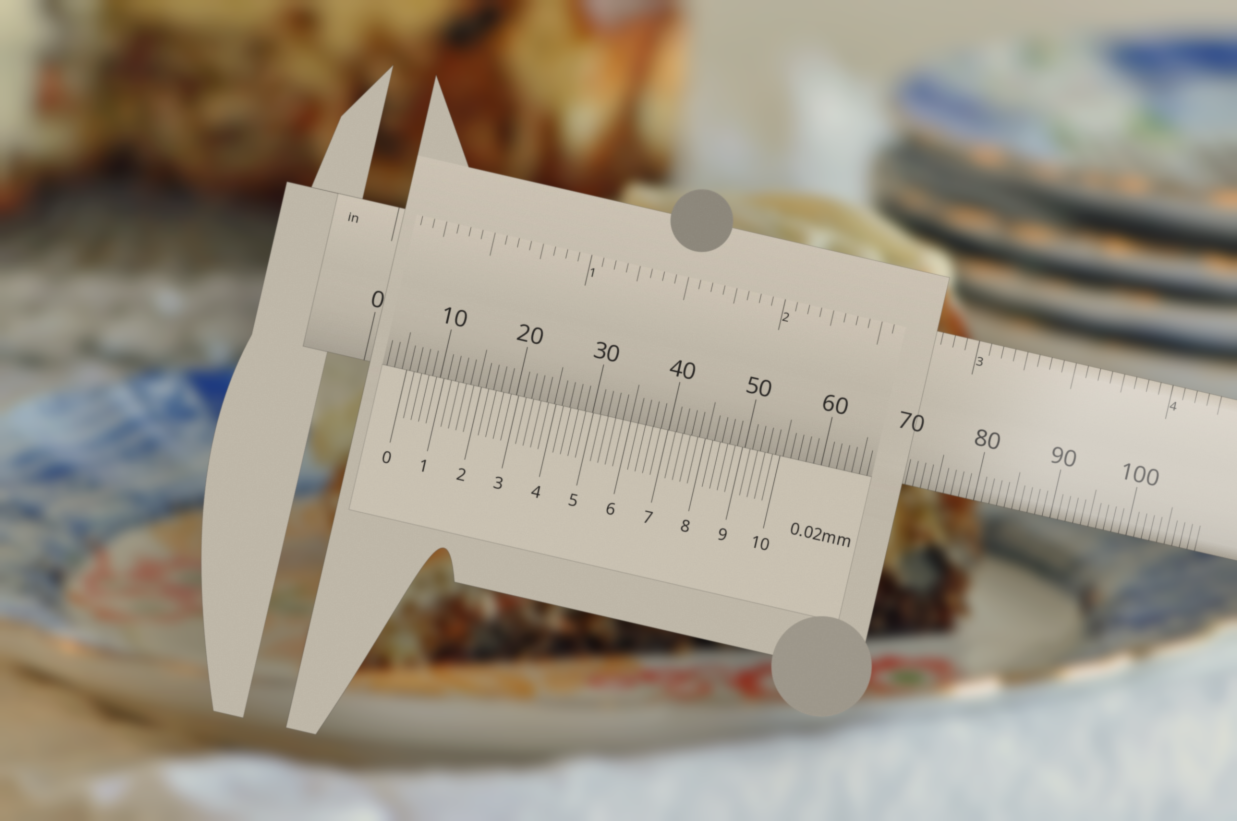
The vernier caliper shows 5.6 mm
